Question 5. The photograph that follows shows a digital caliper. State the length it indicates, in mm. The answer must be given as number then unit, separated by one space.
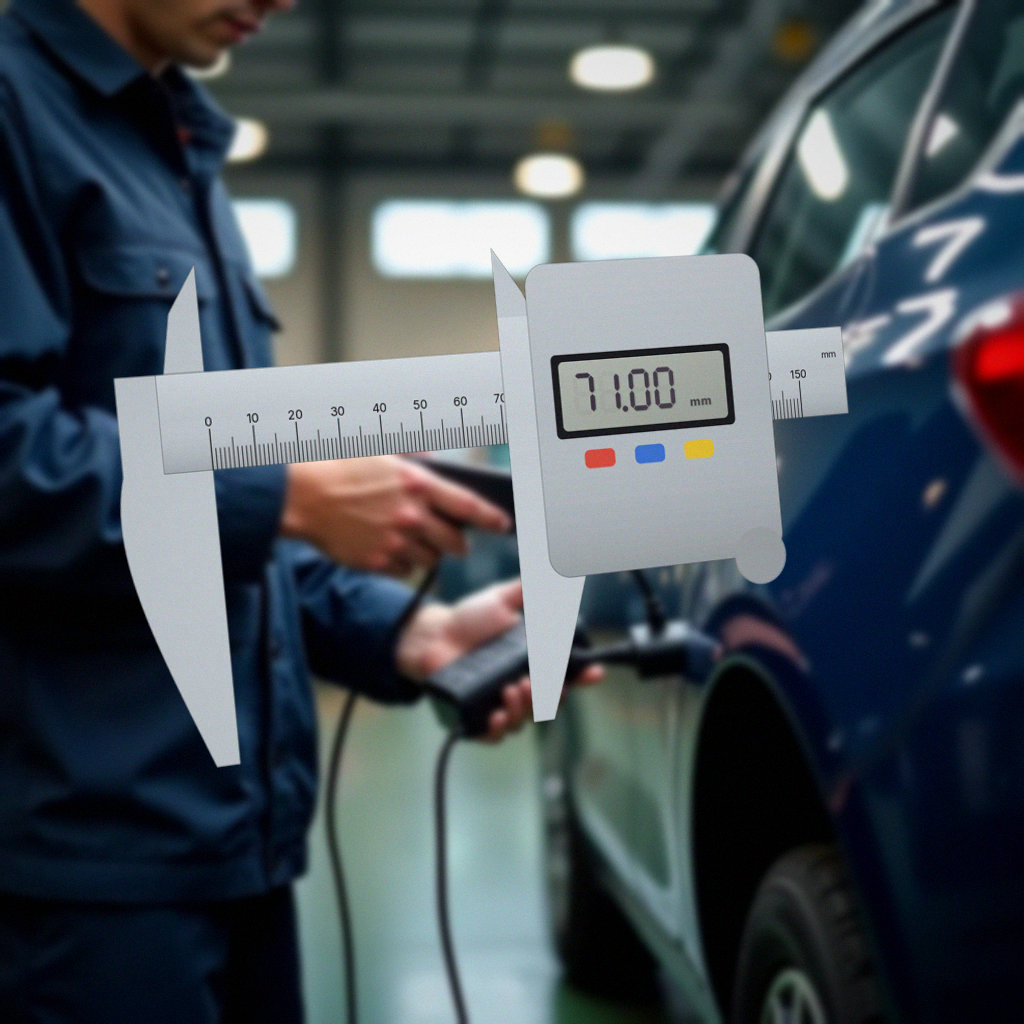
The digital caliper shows 71.00 mm
